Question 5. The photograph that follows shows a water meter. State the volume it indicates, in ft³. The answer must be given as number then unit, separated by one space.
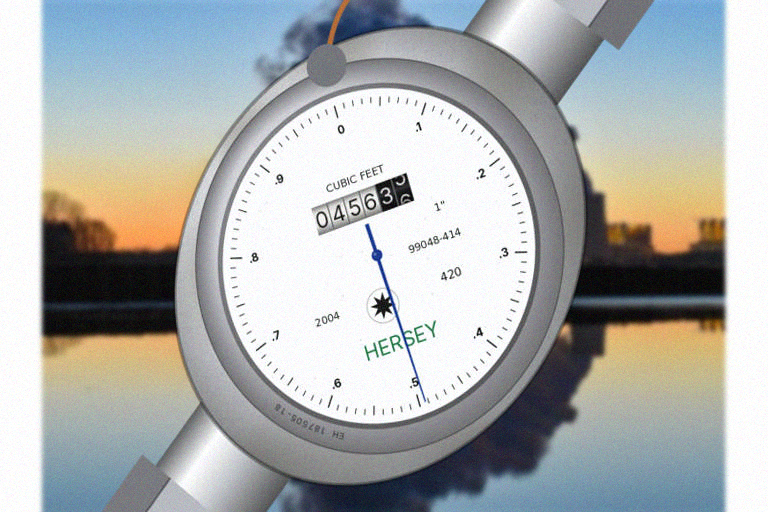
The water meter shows 45635.49 ft³
